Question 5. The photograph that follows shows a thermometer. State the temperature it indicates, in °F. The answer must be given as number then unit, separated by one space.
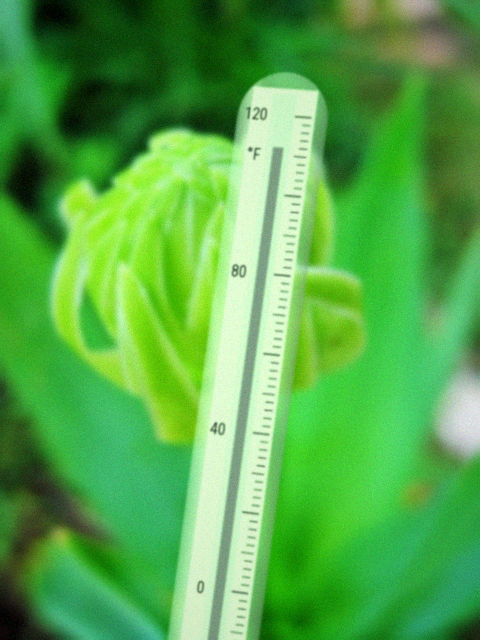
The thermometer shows 112 °F
